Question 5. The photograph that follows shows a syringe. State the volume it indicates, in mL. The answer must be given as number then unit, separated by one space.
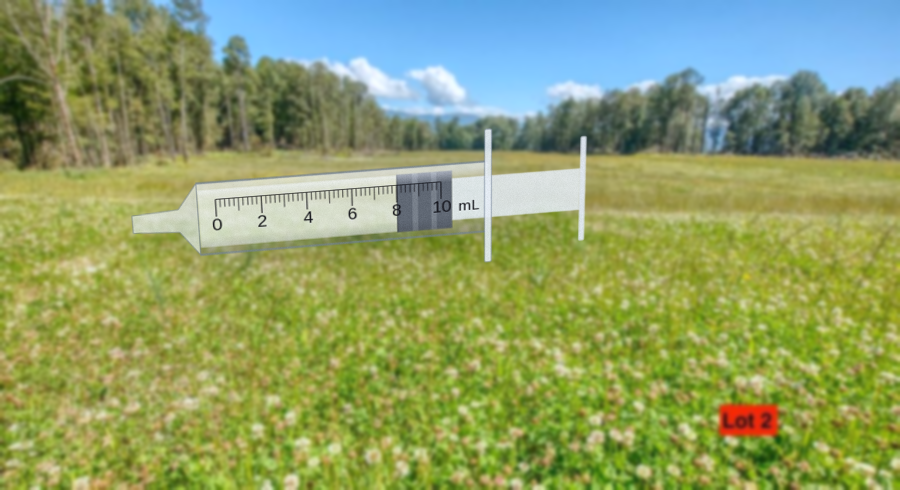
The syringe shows 8 mL
